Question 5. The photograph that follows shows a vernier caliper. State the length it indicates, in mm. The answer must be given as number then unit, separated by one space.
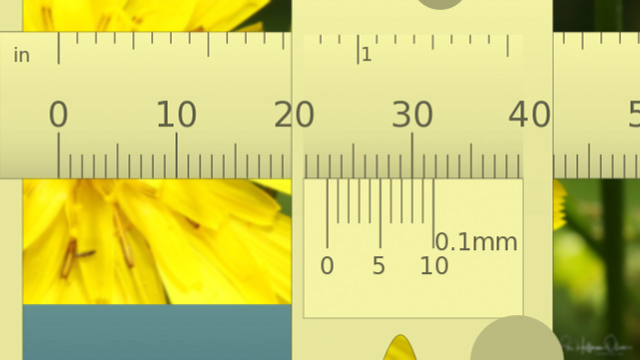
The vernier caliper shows 22.8 mm
